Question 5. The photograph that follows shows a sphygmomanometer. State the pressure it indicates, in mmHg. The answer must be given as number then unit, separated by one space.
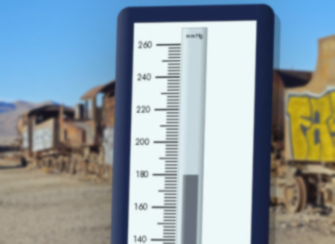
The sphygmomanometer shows 180 mmHg
